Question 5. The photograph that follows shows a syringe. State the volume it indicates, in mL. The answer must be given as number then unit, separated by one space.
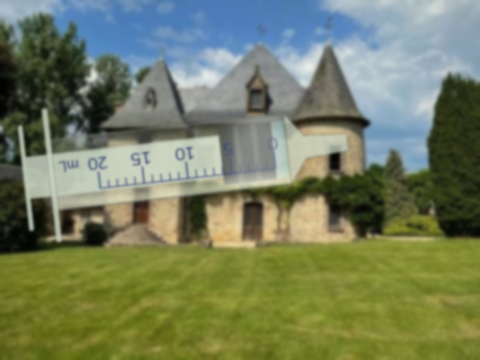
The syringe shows 0 mL
